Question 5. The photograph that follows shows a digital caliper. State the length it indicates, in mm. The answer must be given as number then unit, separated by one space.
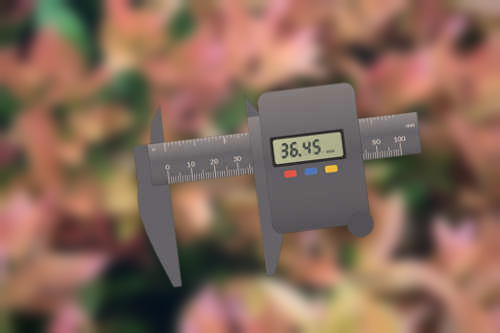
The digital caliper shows 36.45 mm
